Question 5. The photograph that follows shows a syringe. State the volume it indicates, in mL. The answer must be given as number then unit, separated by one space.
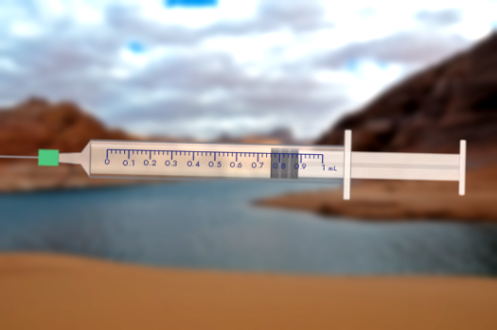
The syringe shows 0.76 mL
